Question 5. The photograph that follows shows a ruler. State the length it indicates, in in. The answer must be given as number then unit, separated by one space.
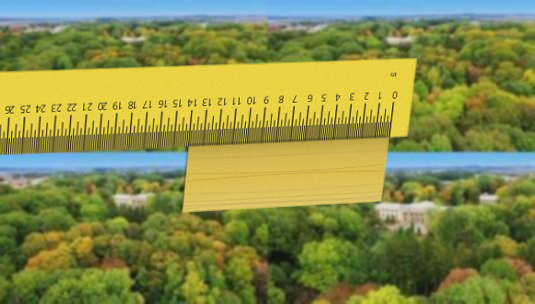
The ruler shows 14 in
